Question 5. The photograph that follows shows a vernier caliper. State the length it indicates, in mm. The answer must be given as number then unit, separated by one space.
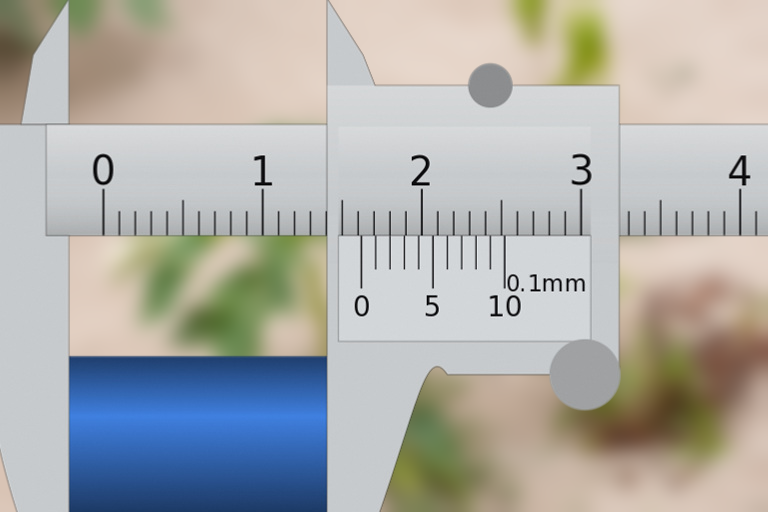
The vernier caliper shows 16.2 mm
